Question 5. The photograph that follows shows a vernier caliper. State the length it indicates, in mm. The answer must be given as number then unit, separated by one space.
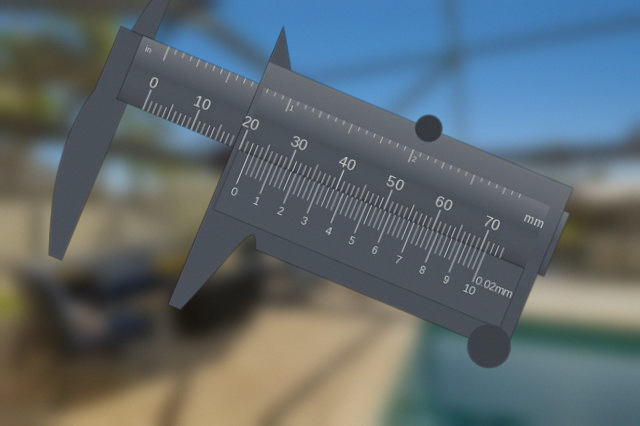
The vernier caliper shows 22.0 mm
